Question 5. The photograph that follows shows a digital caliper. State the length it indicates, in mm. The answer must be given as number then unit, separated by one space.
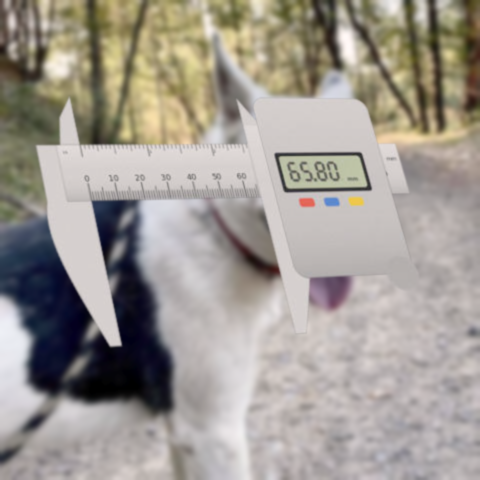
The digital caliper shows 65.80 mm
